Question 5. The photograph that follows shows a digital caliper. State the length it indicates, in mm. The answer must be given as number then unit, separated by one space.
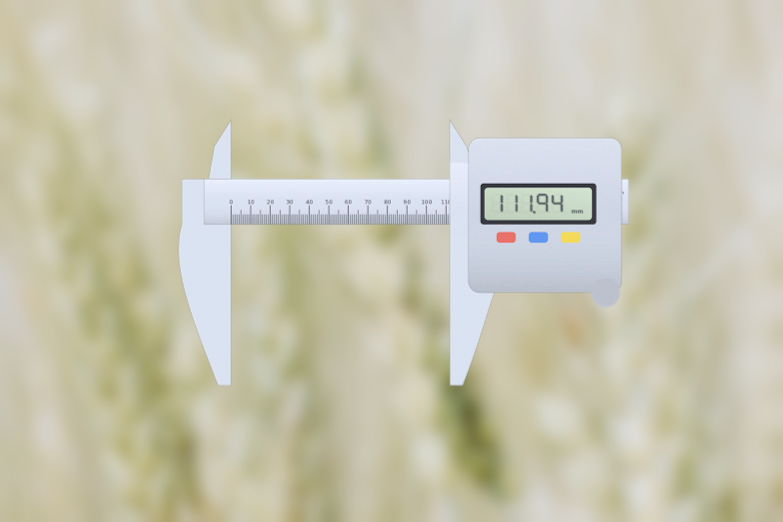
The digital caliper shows 111.94 mm
